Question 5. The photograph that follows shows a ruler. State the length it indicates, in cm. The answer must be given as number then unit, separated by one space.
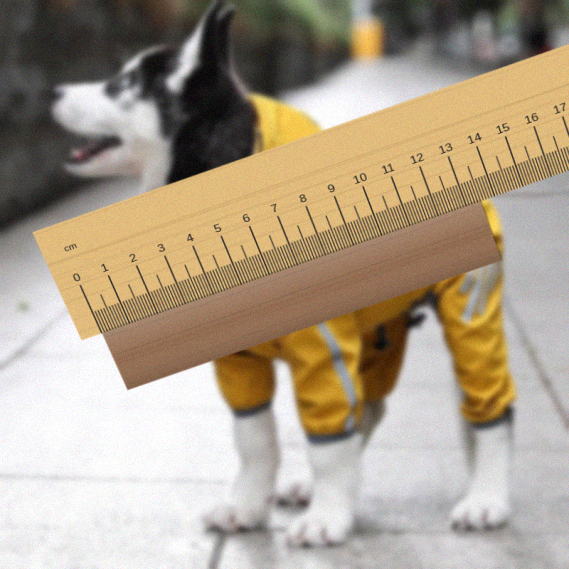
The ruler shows 13.5 cm
